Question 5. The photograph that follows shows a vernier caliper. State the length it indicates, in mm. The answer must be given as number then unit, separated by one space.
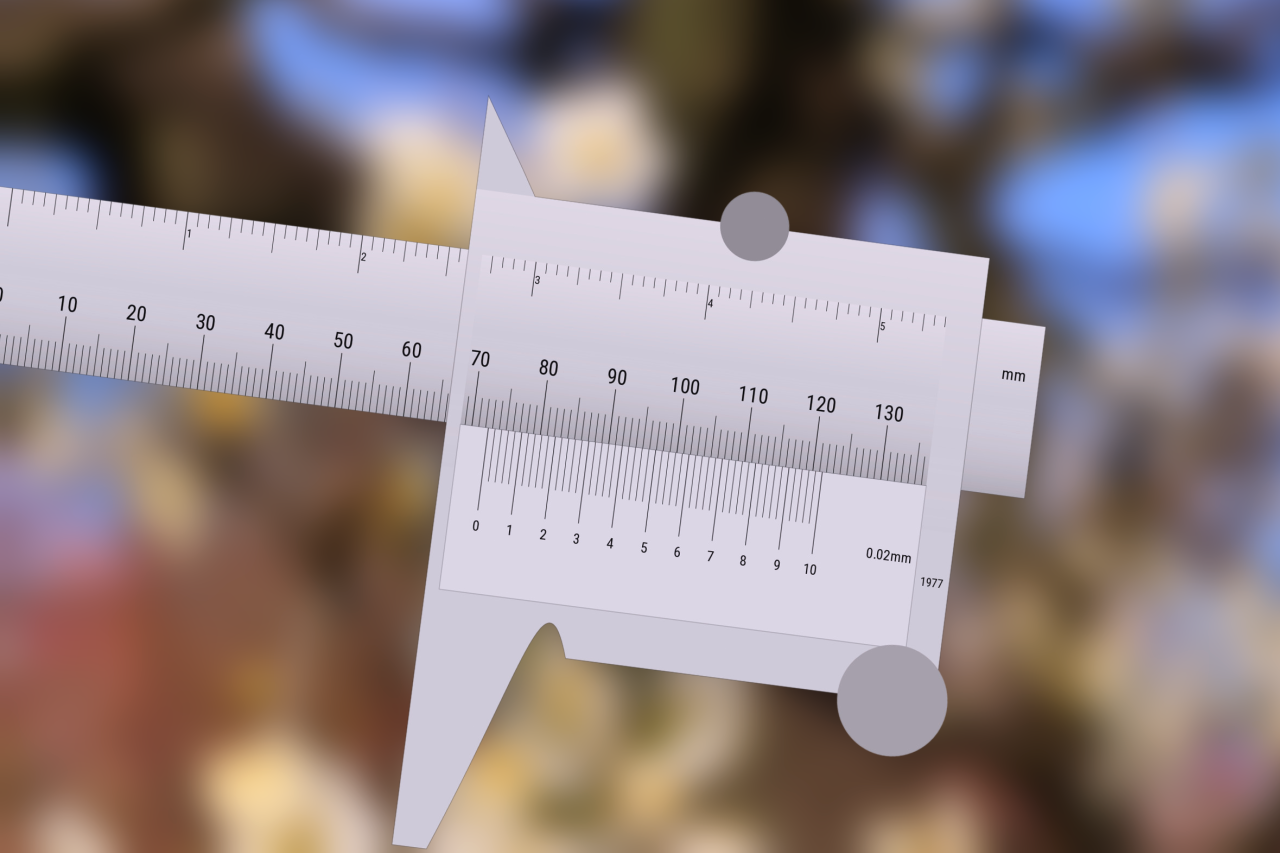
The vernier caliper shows 72.4 mm
